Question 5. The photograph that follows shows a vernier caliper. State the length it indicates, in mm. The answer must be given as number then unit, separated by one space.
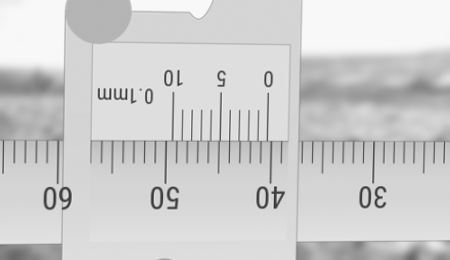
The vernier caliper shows 40.4 mm
